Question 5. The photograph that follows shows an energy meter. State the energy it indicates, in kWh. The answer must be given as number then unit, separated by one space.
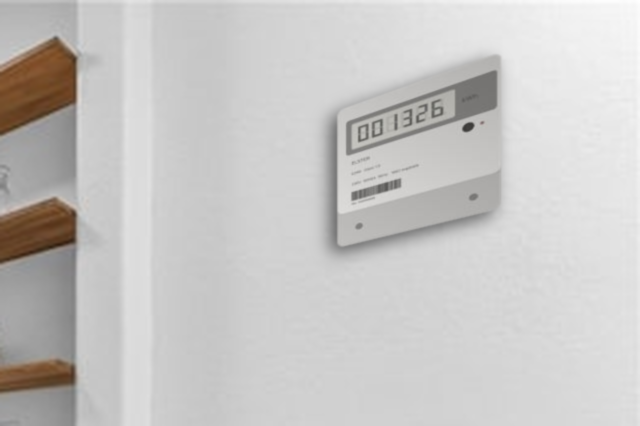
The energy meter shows 1326 kWh
